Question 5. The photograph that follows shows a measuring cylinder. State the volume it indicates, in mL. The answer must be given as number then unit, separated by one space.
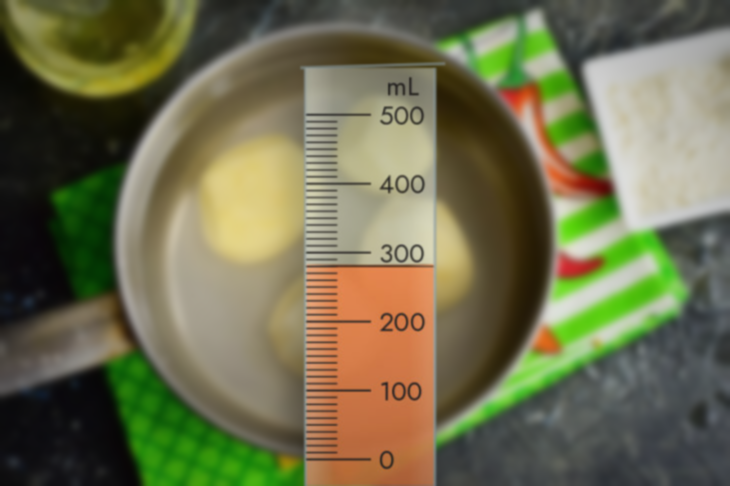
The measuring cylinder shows 280 mL
